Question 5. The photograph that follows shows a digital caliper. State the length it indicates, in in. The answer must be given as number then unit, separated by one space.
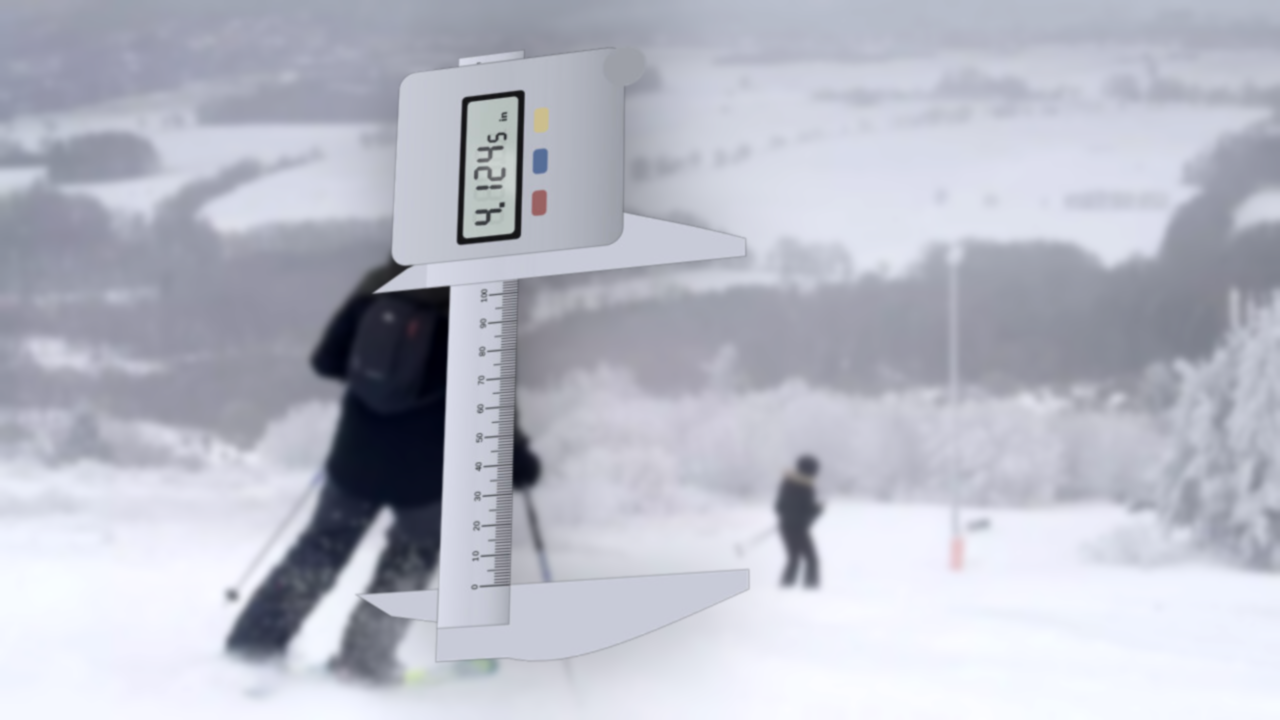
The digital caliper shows 4.1245 in
